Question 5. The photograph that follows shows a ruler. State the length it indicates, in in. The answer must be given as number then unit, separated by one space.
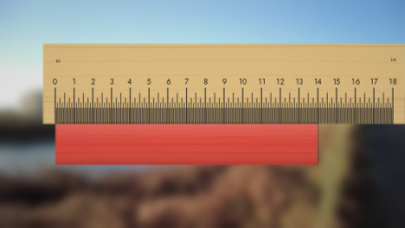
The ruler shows 14 in
